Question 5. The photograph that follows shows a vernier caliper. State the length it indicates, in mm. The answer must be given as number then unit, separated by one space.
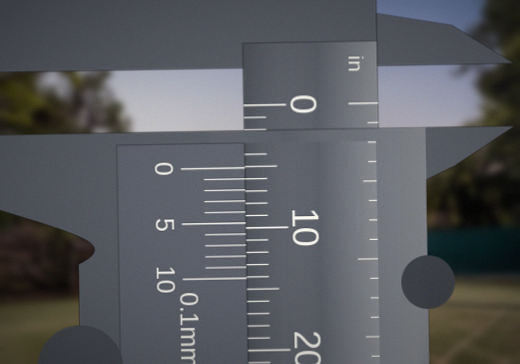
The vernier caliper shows 5.1 mm
